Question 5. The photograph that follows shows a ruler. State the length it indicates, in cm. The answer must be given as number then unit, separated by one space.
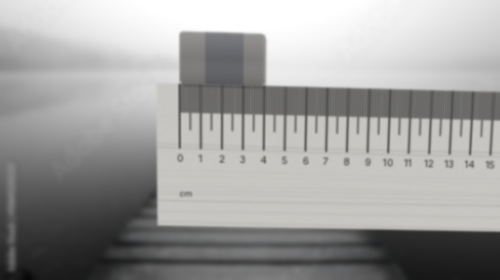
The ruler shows 4 cm
